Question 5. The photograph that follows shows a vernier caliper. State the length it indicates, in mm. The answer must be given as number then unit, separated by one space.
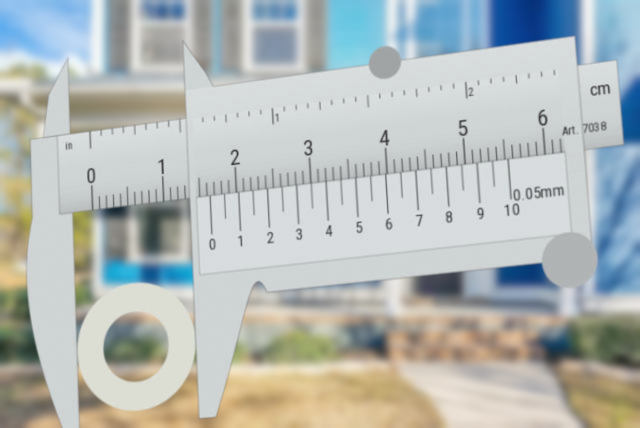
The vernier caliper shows 16.4 mm
